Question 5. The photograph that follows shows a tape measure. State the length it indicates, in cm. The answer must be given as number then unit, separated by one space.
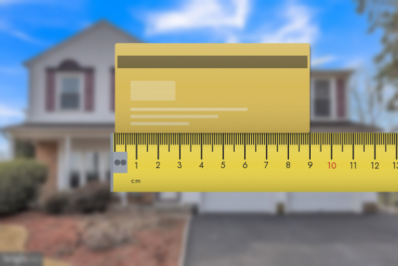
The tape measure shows 9 cm
